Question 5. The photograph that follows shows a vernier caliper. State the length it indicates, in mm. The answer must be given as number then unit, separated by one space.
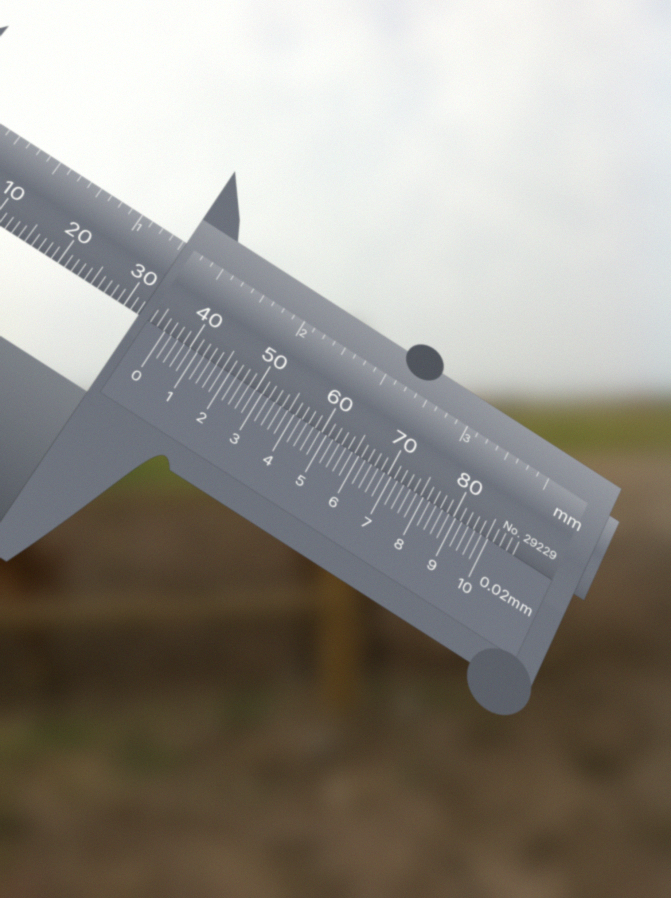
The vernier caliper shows 36.2 mm
